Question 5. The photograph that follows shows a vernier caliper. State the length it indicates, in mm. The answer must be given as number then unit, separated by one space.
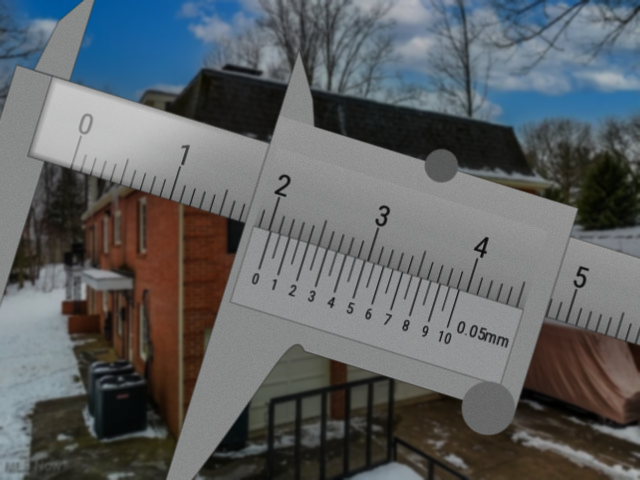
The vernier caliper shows 20.2 mm
